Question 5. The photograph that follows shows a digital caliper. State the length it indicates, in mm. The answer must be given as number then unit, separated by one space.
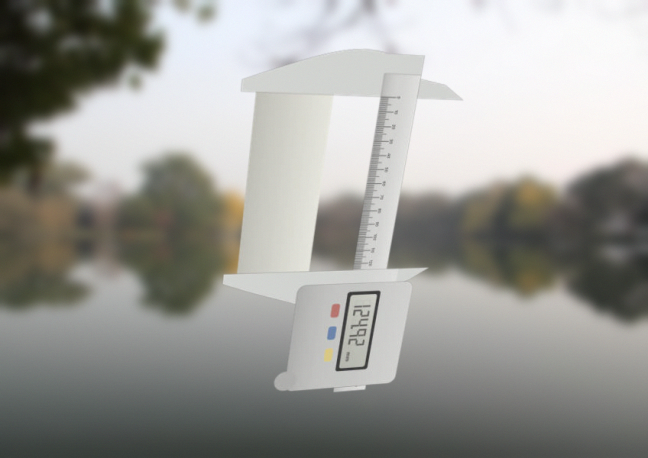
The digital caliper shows 124.92 mm
